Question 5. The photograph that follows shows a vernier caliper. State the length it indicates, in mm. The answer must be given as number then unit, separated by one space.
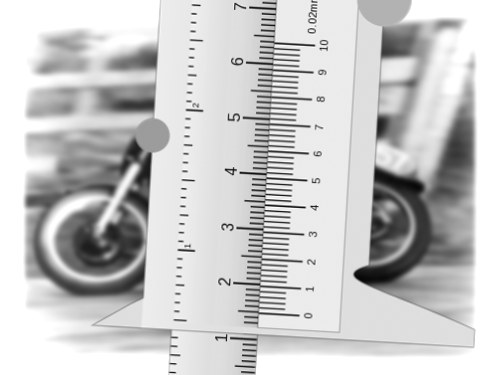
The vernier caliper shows 14.8 mm
